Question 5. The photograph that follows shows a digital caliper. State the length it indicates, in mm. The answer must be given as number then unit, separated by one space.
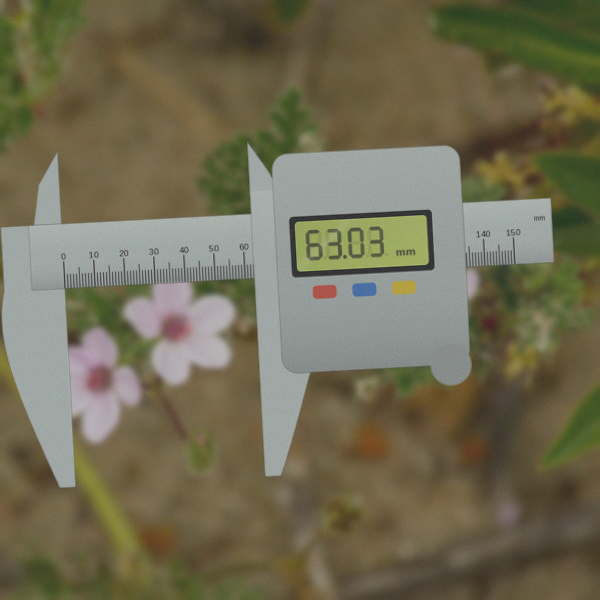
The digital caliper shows 63.03 mm
